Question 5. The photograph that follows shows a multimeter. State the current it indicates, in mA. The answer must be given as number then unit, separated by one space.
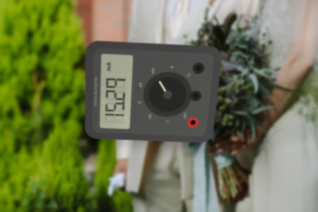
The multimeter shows 15.29 mA
